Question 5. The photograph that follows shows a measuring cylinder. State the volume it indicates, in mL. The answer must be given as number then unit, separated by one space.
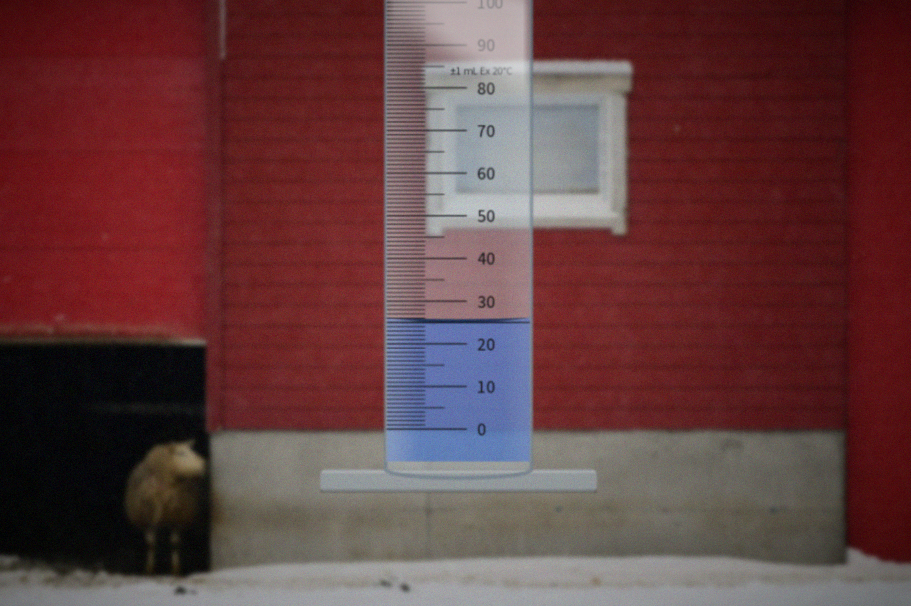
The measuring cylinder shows 25 mL
